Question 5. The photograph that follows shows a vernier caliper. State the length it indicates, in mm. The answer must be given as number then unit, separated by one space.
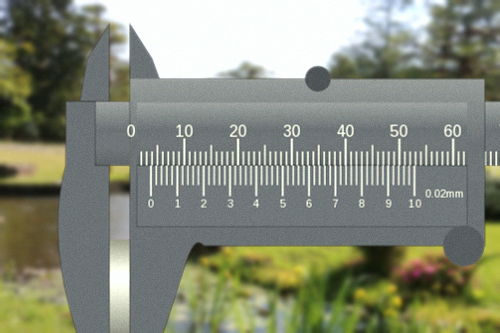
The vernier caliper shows 3.8 mm
